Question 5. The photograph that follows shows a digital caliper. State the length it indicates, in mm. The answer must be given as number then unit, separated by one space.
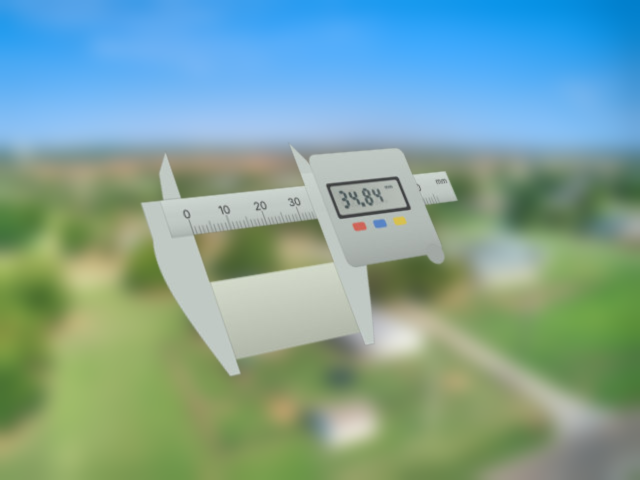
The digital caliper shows 34.84 mm
